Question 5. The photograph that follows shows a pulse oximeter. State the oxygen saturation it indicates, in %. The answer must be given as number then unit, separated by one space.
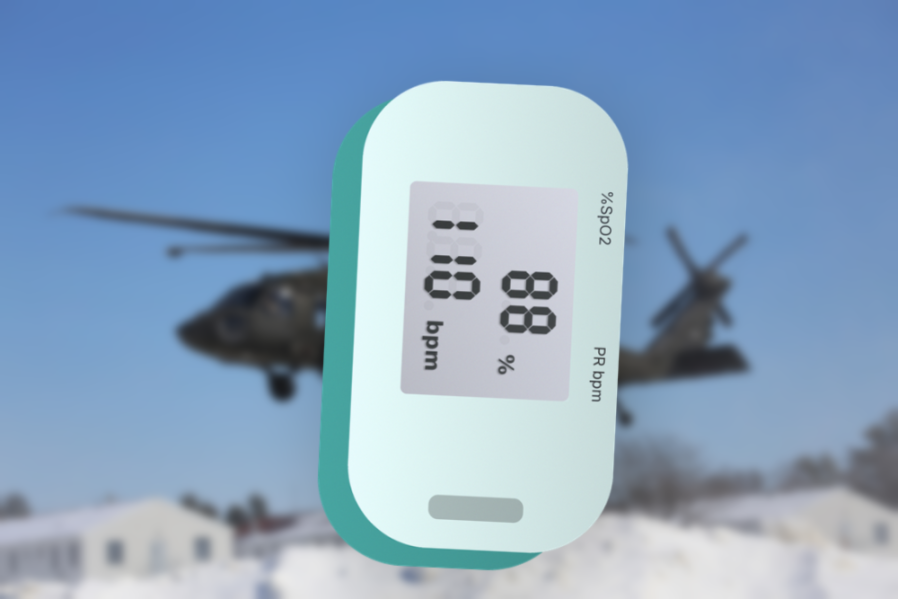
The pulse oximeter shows 88 %
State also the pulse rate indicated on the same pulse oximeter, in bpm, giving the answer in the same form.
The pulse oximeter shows 110 bpm
